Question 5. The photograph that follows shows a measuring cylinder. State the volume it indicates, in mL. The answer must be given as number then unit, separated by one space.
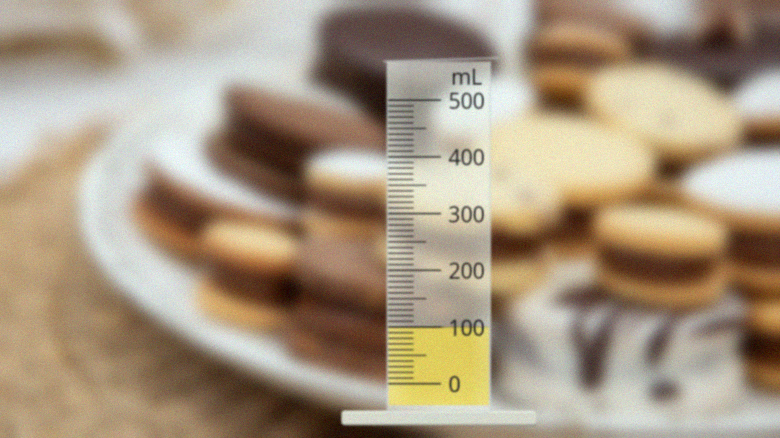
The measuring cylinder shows 100 mL
